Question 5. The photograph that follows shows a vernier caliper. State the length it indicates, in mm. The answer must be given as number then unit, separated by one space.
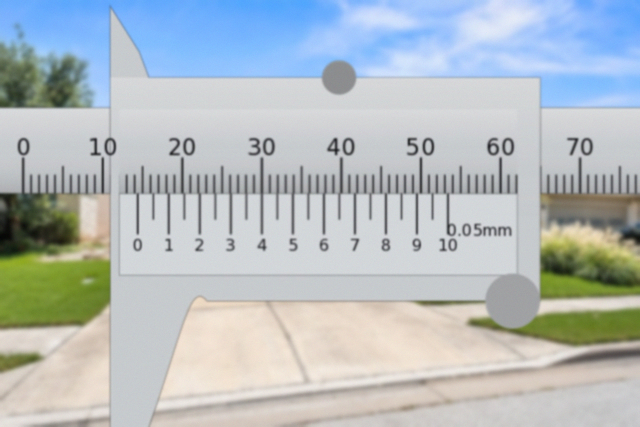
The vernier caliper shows 14.4 mm
